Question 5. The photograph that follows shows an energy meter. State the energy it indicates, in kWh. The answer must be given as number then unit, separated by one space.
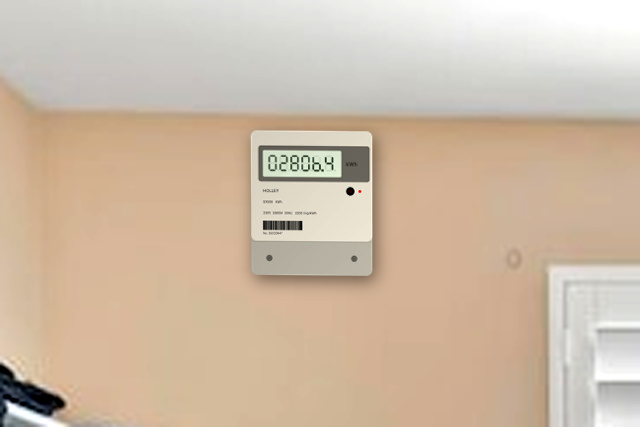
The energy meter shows 2806.4 kWh
